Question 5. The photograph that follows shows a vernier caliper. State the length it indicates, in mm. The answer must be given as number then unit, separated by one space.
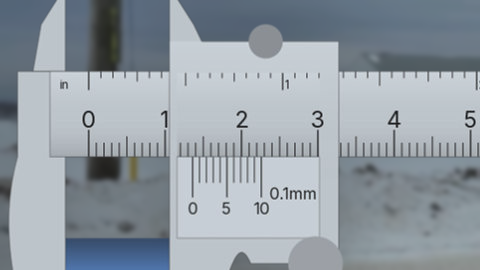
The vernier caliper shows 13.6 mm
